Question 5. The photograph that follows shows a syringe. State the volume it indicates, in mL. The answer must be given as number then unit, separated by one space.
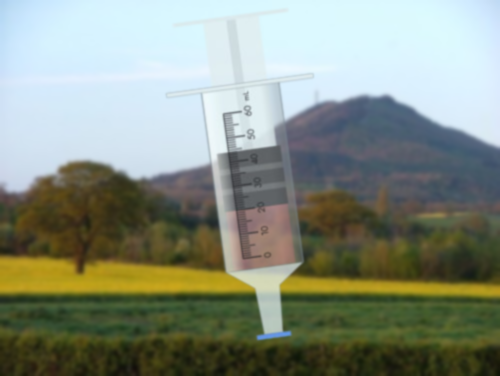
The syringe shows 20 mL
